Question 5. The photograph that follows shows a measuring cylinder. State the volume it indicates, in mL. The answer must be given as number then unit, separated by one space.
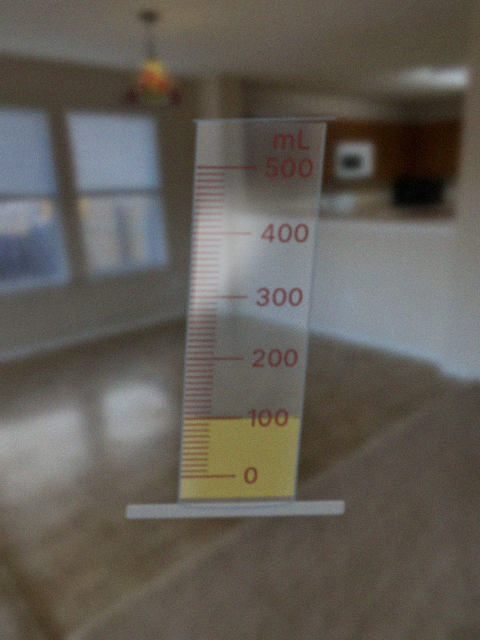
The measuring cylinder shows 100 mL
